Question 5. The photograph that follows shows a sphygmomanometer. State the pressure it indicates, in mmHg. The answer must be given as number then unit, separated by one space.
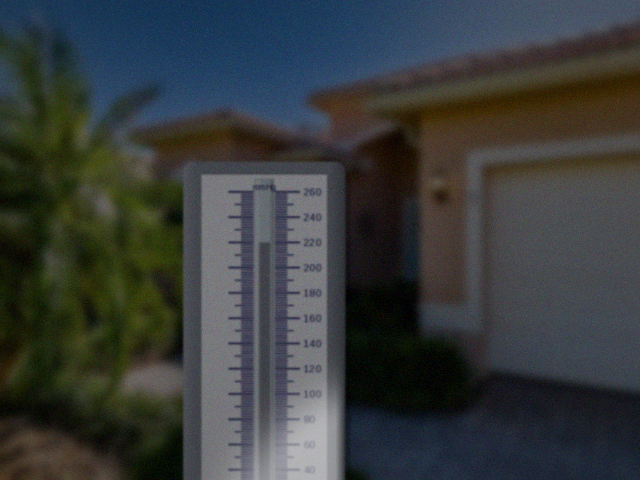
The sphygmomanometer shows 220 mmHg
